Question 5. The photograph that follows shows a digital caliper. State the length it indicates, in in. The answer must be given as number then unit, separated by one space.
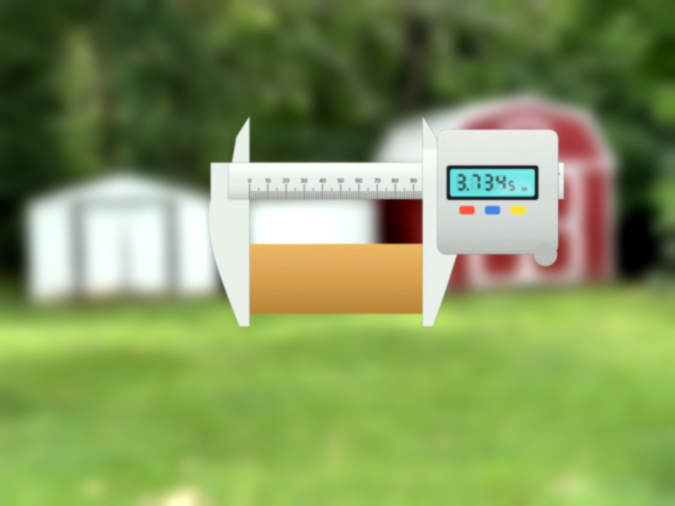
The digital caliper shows 3.7345 in
